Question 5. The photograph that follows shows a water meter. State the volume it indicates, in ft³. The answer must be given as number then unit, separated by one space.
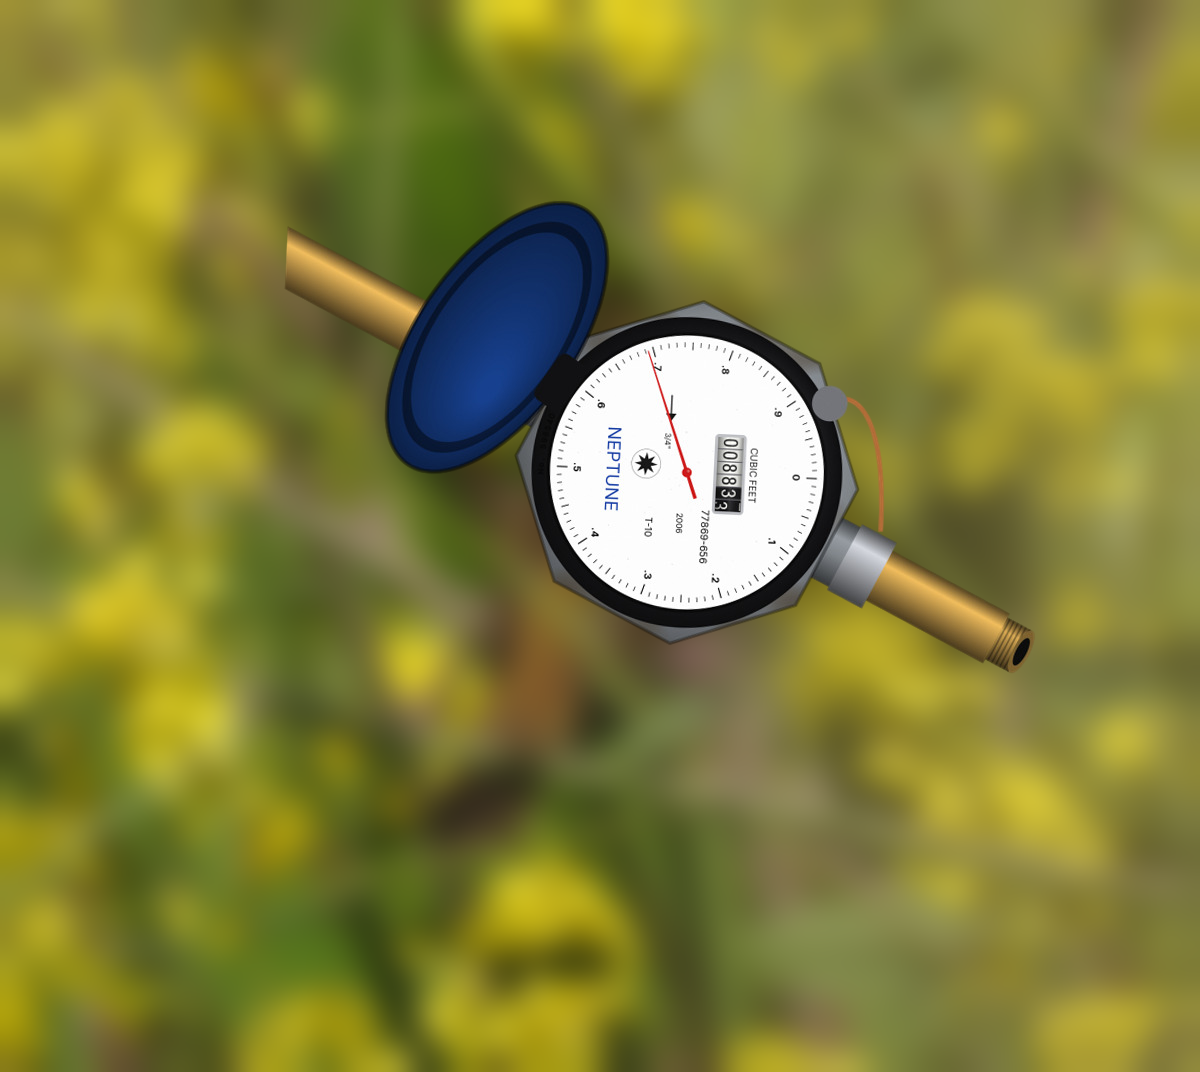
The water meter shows 8832.69 ft³
